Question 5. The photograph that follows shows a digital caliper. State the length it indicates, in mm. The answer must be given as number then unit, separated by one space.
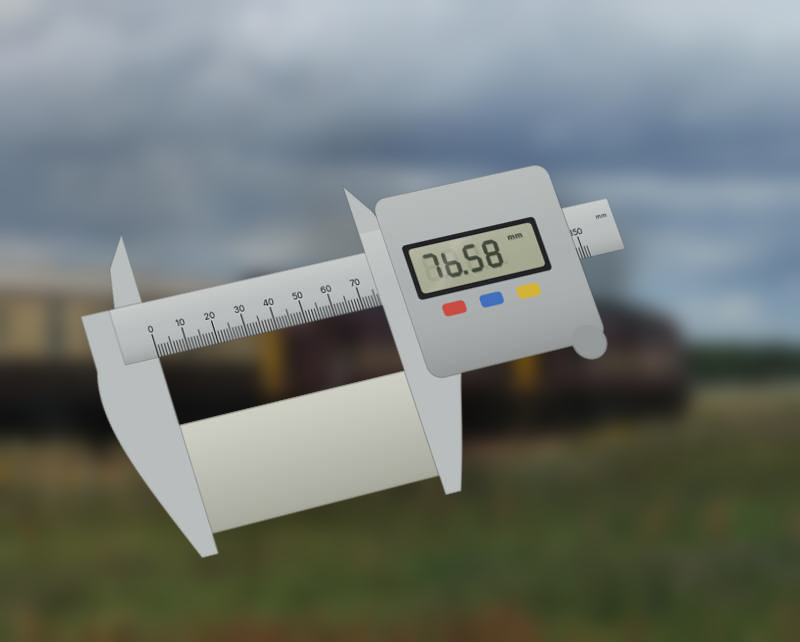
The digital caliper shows 76.58 mm
